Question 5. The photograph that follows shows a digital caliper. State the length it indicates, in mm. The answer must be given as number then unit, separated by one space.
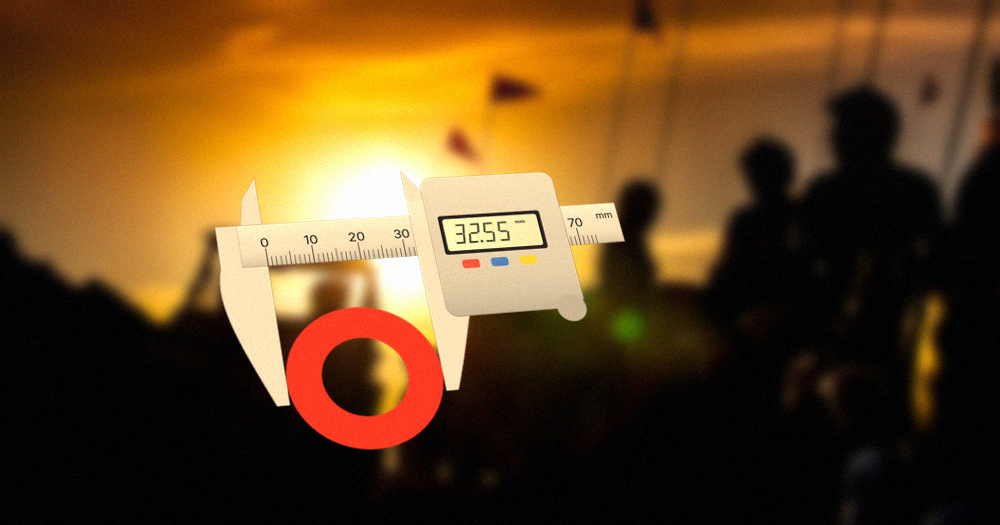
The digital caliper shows 32.55 mm
